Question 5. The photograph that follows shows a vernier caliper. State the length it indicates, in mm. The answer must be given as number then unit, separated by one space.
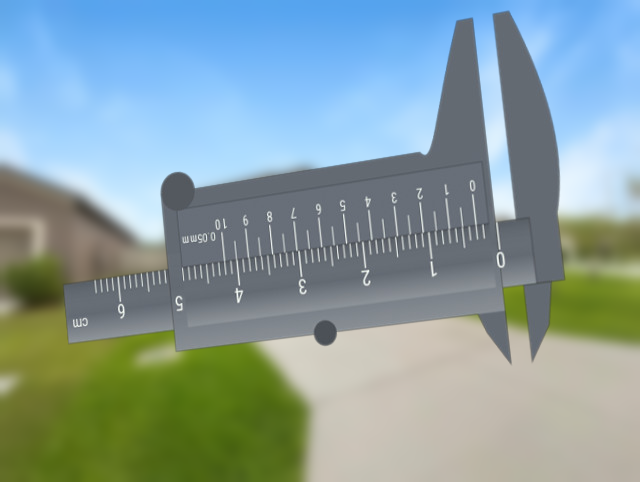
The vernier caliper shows 3.0 mm
